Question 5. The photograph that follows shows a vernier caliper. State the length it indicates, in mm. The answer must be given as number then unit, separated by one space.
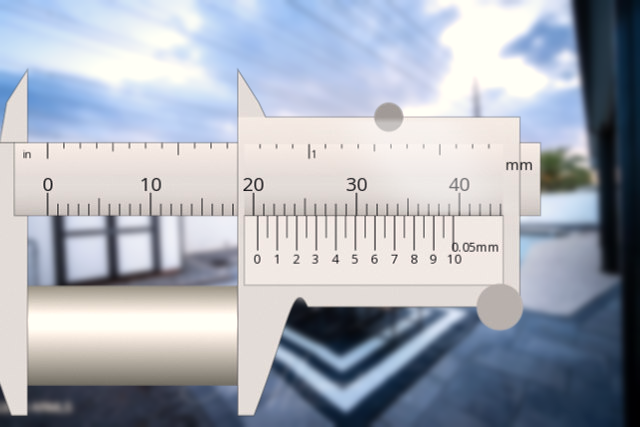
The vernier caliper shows 20.4 mm
